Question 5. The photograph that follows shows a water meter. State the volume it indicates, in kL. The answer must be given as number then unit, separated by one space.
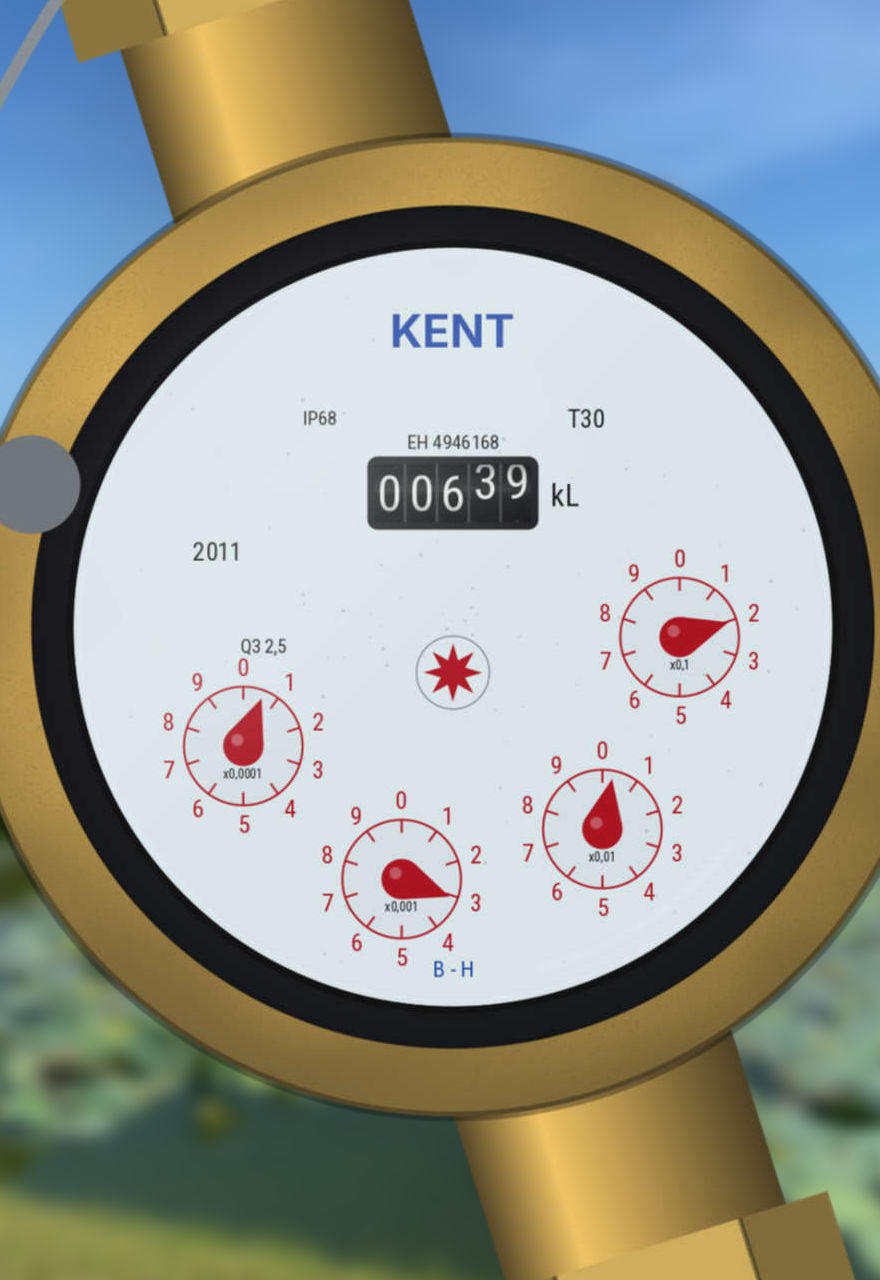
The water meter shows 639.2030 kL
